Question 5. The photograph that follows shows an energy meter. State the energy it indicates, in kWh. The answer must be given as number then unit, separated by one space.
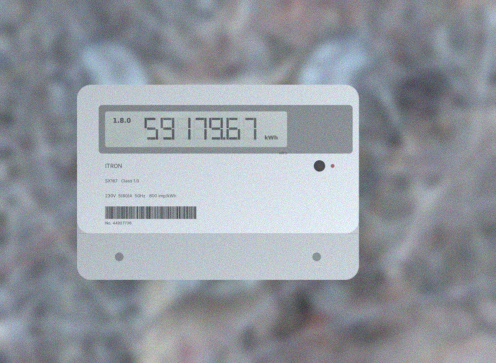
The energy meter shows 59179.67 kWh
